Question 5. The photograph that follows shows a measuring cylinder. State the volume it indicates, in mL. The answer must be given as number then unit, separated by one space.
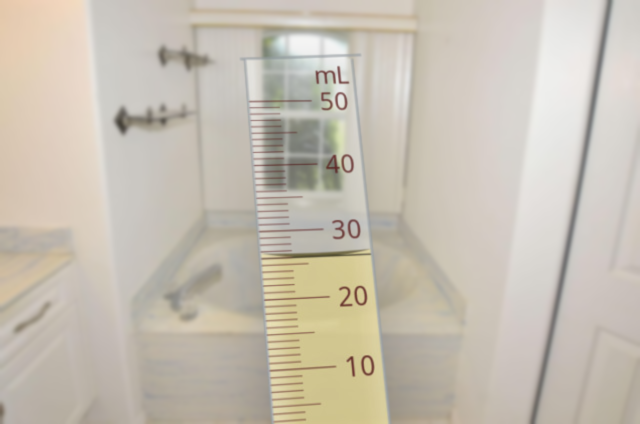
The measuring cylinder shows 26 mL
